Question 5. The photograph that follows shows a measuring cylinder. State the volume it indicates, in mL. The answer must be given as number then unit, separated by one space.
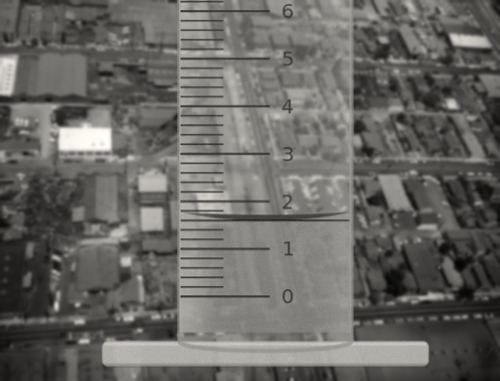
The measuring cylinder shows 1.6 mL
